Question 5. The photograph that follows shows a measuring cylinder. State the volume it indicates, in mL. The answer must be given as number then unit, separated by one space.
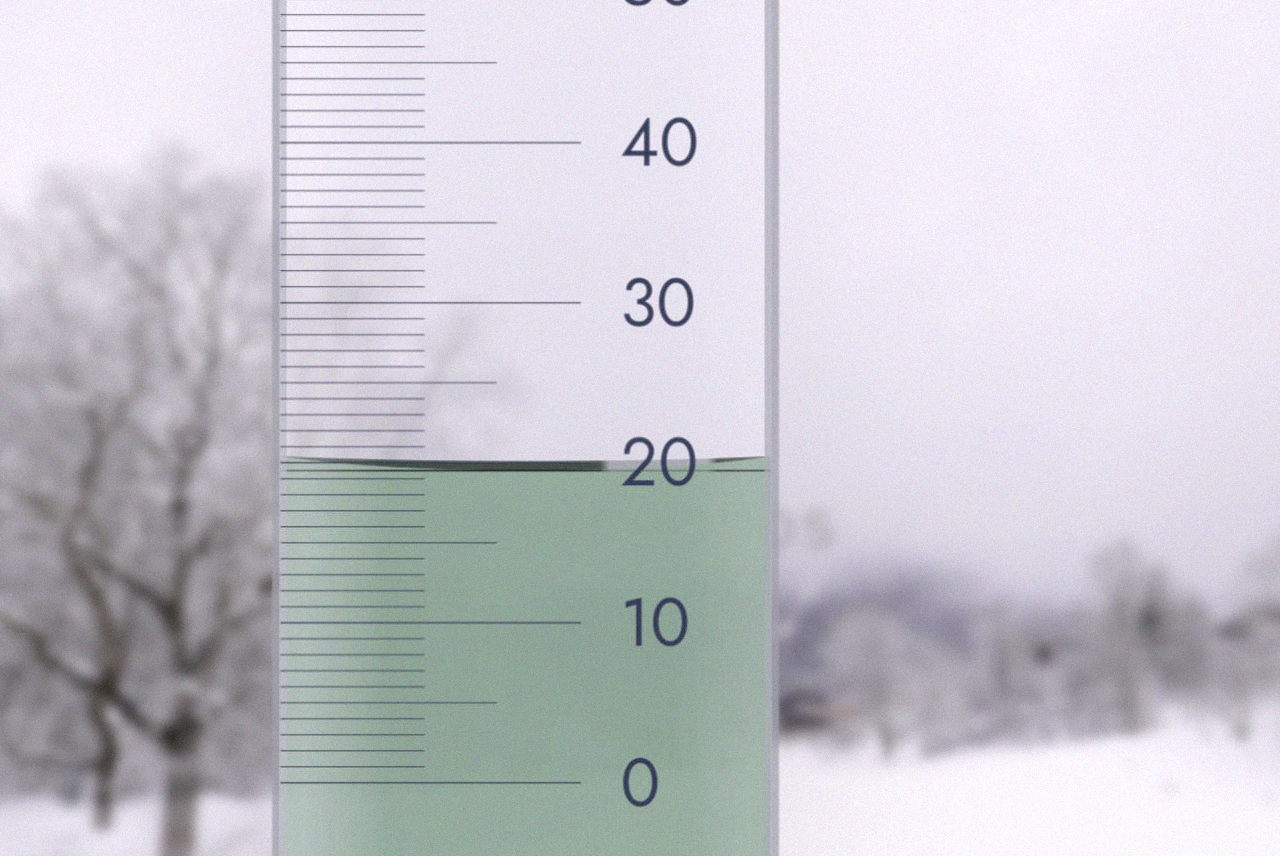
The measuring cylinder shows 19.5 mL
